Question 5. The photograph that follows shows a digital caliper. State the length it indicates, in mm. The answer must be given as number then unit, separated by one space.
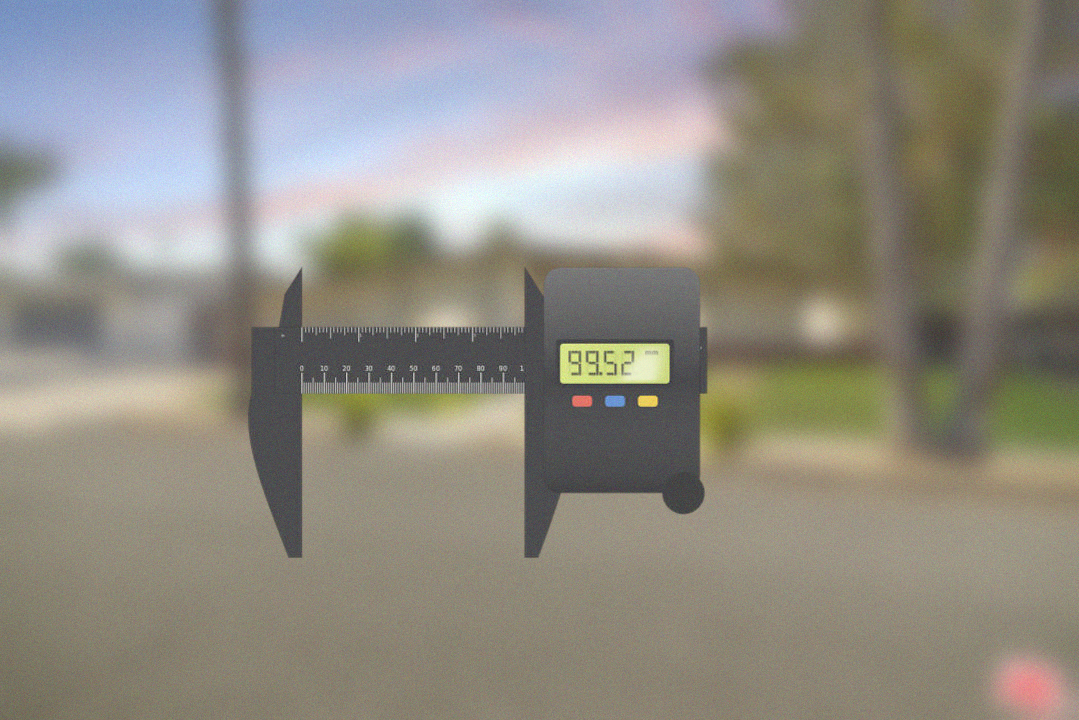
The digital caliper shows 99.52 mm
